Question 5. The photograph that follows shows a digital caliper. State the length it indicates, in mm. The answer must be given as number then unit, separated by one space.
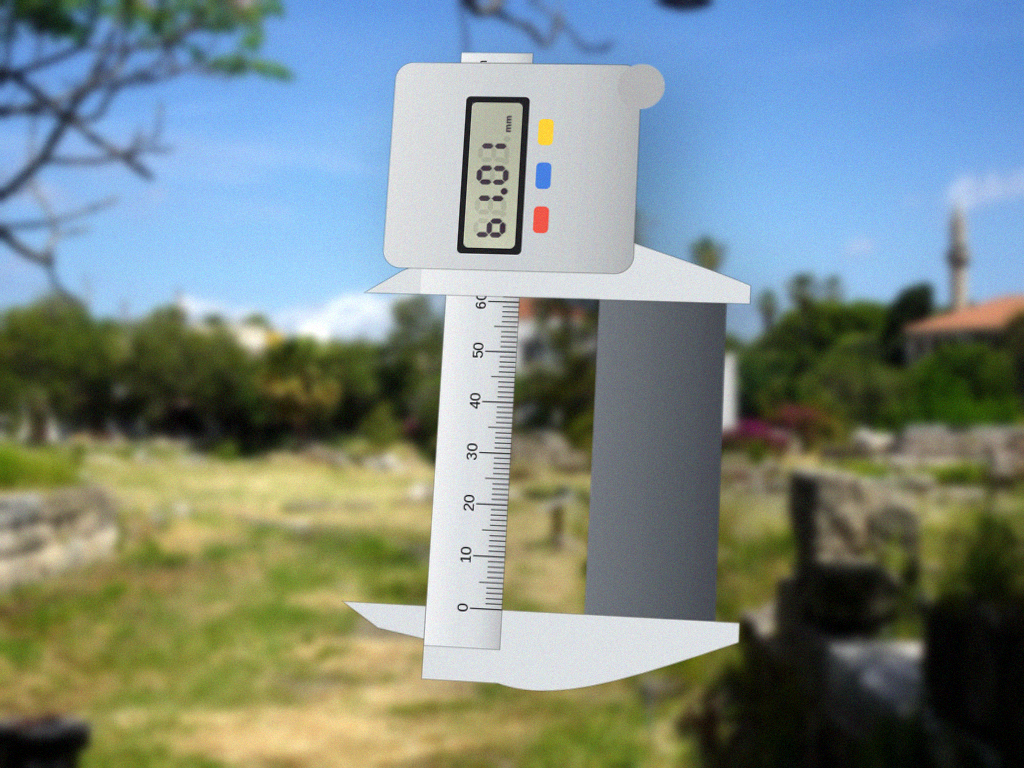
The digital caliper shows 61.01 mm
